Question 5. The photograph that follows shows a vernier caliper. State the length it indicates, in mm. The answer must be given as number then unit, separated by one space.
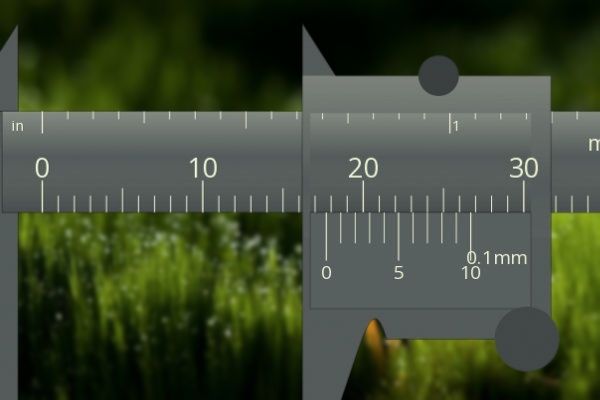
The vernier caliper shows 17.7 mm
